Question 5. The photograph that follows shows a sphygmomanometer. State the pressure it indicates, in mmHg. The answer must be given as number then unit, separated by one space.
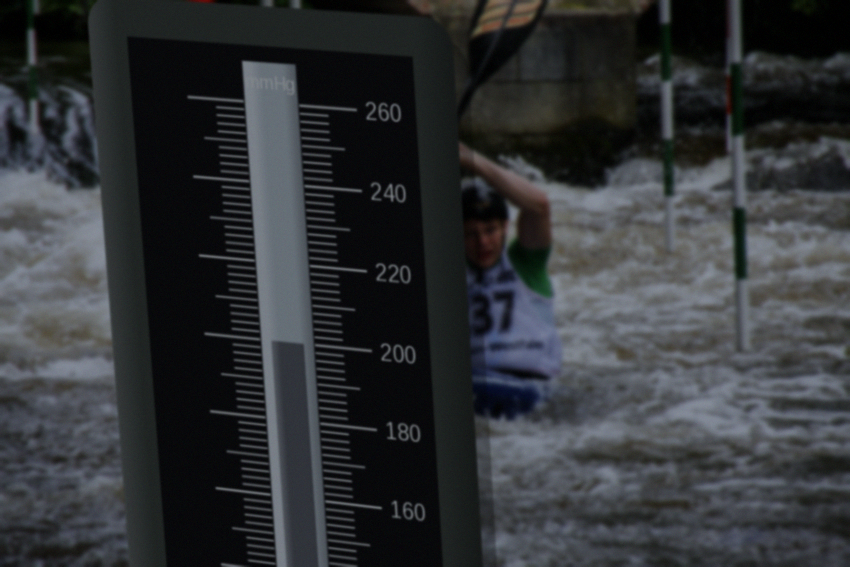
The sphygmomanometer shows 200 mmHg
